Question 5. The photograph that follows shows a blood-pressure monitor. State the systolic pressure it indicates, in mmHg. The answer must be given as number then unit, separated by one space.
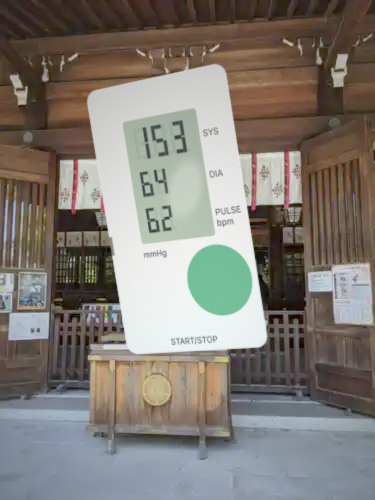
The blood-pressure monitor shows 153 mmHg
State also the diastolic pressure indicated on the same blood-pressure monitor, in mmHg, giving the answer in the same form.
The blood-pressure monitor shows 64 mmHg
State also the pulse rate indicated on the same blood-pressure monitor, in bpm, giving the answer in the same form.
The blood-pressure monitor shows 62 bpm
